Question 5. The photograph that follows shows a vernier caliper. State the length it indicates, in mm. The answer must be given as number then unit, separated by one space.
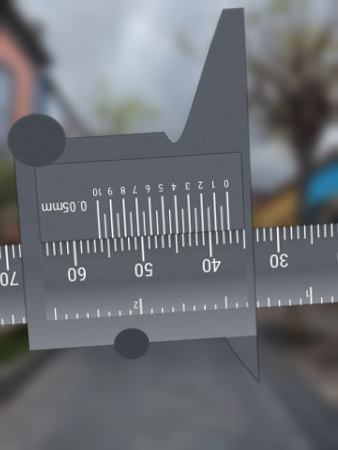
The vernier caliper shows 37.2 mm
